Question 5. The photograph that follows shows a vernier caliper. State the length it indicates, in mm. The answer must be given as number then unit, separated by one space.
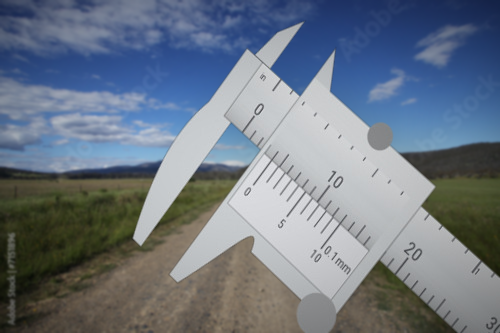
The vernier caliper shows 4.0 mm
